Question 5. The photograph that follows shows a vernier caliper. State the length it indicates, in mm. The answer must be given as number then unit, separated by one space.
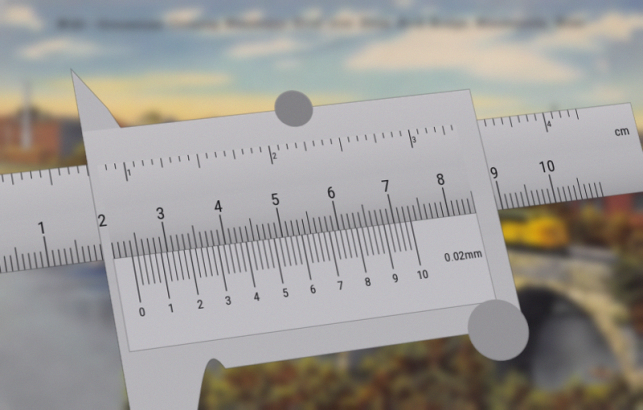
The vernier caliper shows 24.0 mm
